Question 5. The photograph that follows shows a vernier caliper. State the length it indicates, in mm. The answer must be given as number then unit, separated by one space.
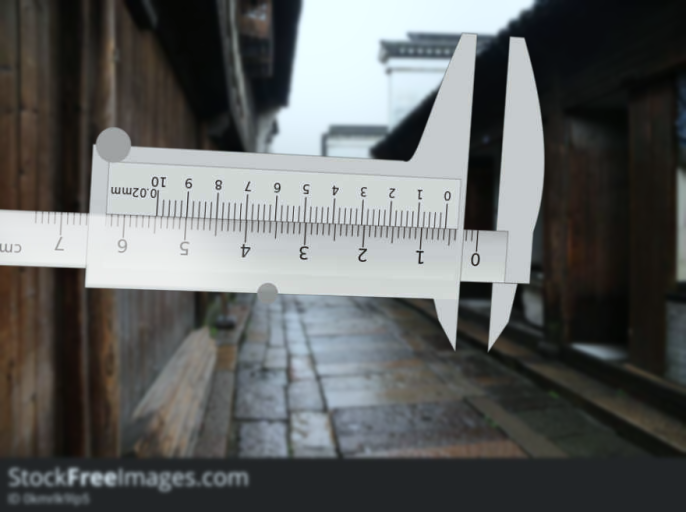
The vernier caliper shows 5.8 mm
